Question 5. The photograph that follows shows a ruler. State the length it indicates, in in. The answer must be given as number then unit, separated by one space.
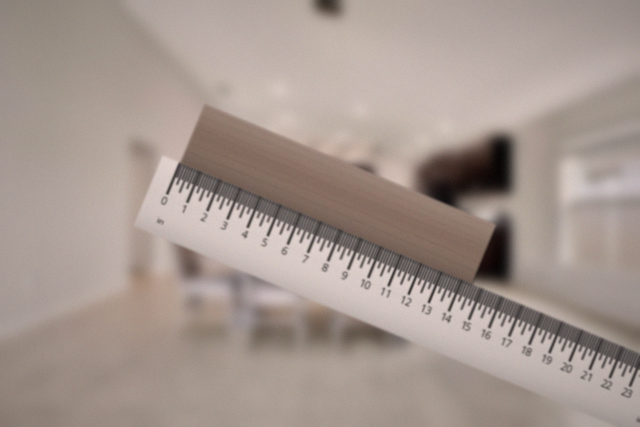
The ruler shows 14.5 in
